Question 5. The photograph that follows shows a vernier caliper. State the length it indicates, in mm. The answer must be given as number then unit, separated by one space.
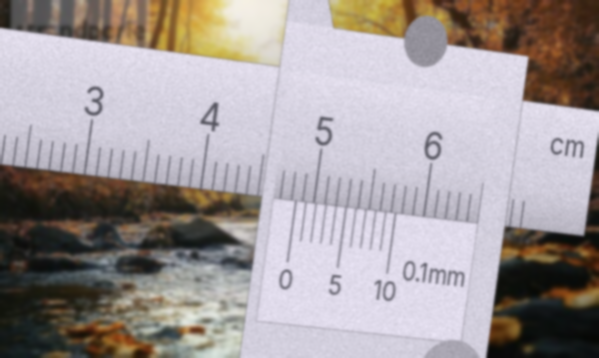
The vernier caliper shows 48.4 mm
